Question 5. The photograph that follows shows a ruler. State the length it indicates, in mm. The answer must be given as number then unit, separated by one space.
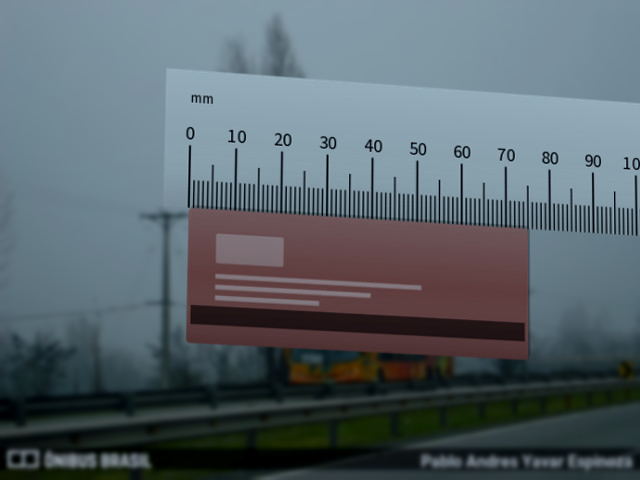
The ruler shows 75 mm
